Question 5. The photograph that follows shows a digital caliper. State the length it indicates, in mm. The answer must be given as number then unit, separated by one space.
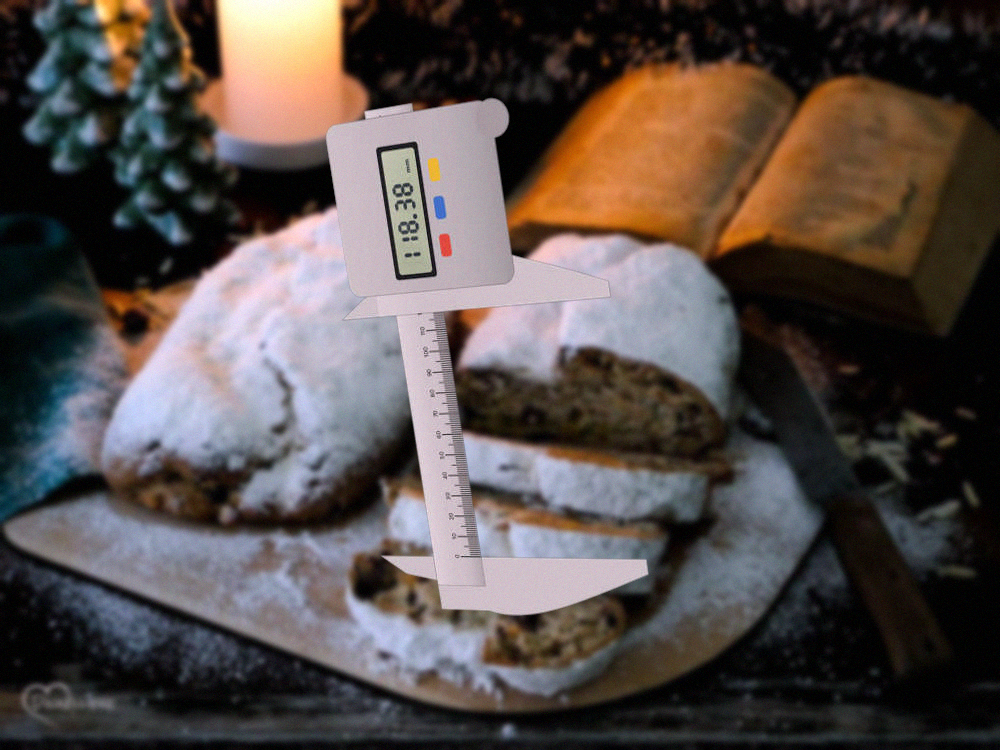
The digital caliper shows 118.38 mm
